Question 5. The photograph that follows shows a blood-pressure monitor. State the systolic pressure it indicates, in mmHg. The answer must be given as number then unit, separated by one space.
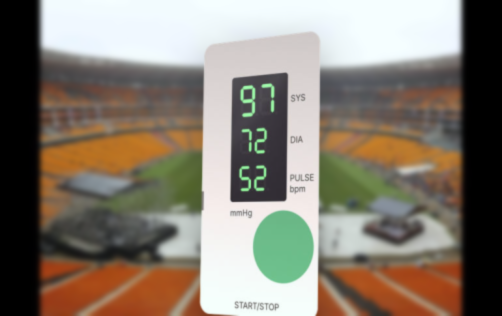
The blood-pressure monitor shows 97 mmHg
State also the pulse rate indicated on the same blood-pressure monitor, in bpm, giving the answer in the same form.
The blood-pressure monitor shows 52 bpm
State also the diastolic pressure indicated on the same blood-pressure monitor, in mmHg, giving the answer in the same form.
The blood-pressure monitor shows 72 mmHg
